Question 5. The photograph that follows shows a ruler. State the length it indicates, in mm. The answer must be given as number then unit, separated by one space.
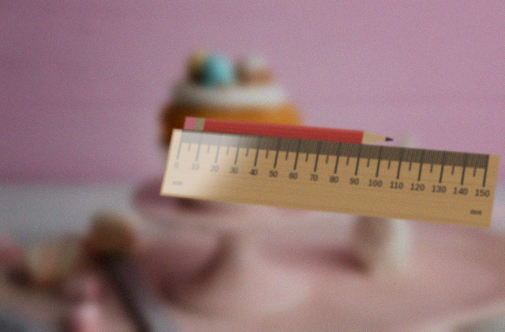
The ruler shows 105 mm
